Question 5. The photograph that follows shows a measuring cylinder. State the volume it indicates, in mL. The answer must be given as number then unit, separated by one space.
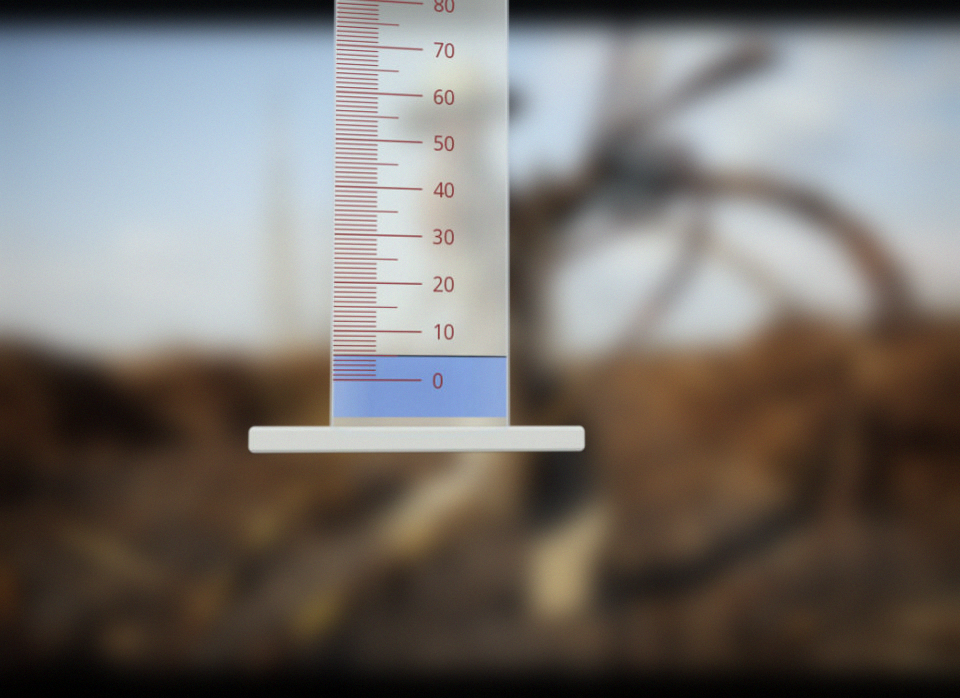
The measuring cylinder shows 5 mL
